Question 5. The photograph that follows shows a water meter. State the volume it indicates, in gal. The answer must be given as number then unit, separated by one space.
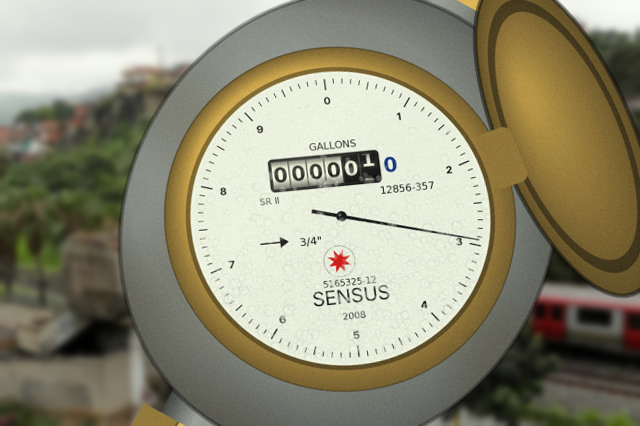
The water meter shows 12.9 gal
